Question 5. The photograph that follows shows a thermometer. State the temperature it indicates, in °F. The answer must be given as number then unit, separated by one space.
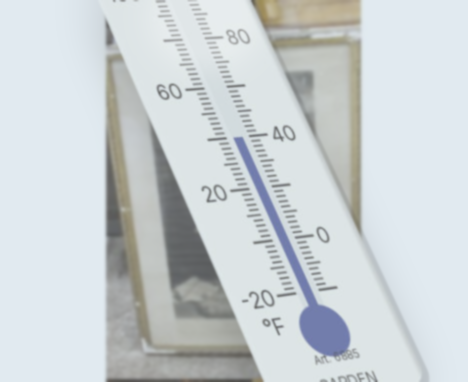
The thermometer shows 40 °F
